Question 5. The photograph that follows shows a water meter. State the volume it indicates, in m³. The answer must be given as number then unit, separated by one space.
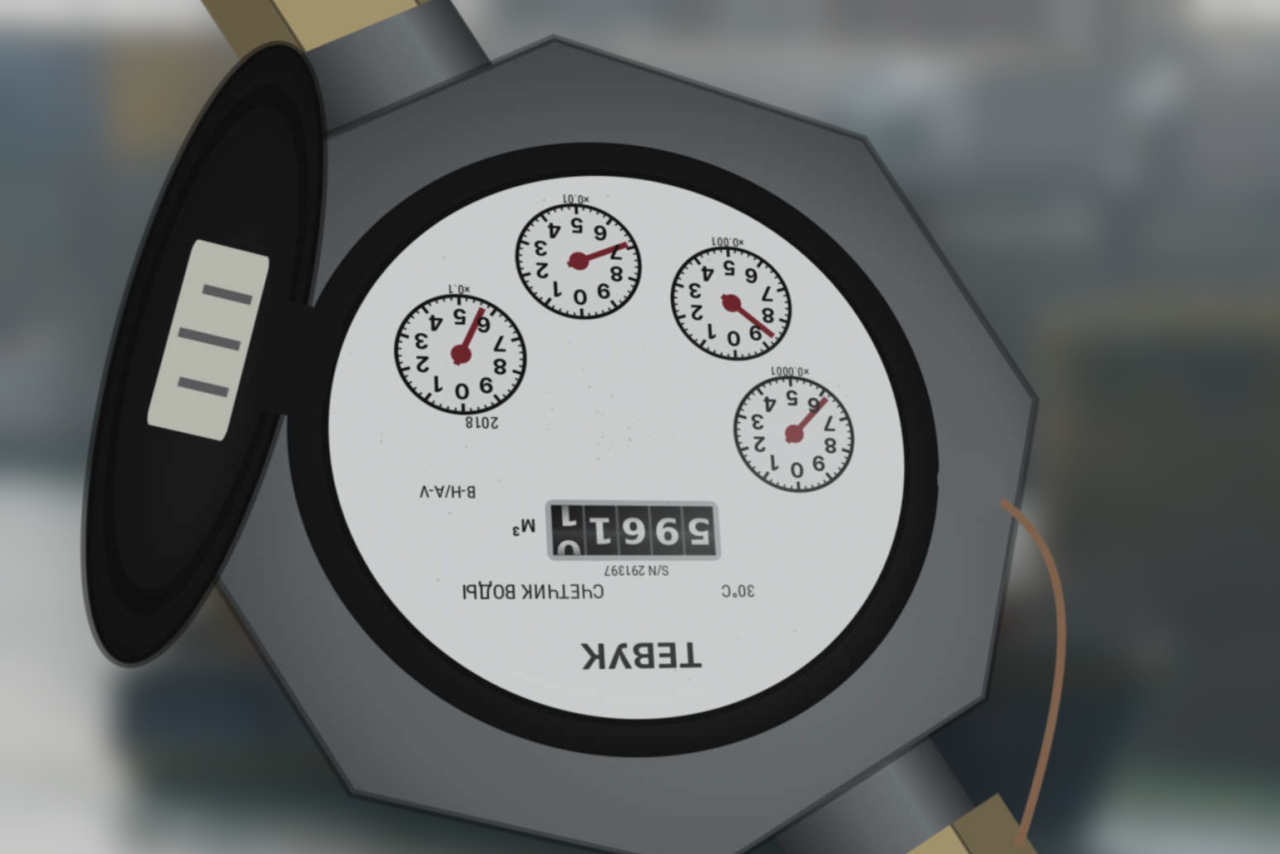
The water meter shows 59610.5686 m³
